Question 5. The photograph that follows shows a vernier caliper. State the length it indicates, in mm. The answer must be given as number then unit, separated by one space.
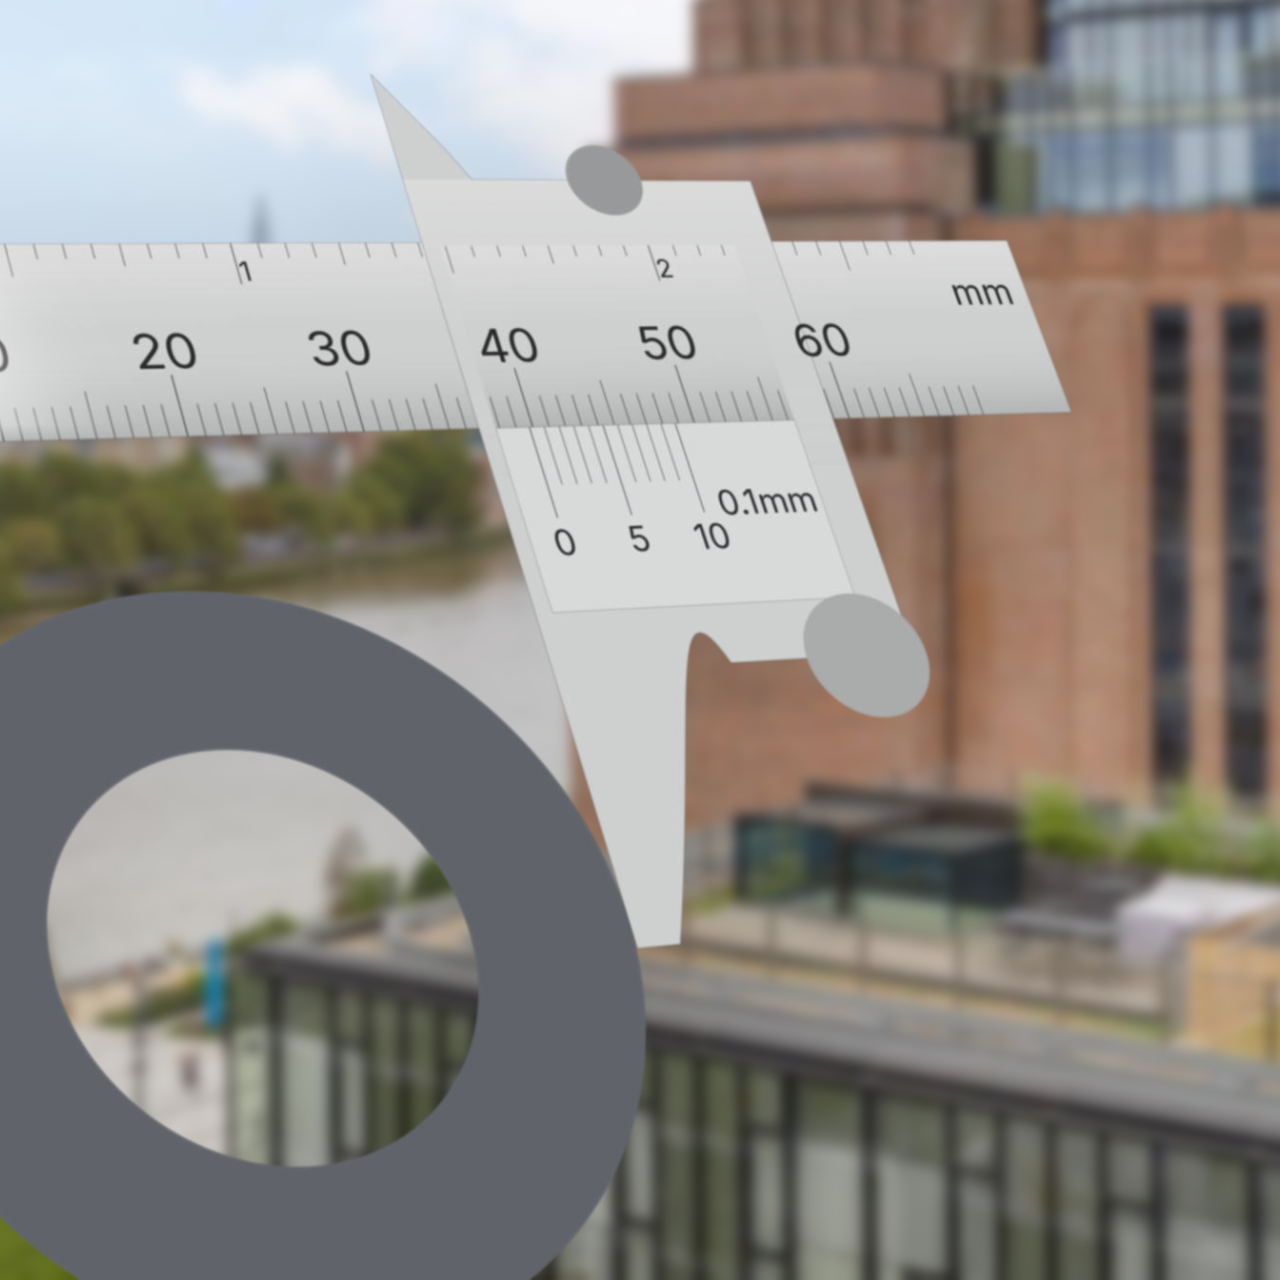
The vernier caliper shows 39.8 mm
